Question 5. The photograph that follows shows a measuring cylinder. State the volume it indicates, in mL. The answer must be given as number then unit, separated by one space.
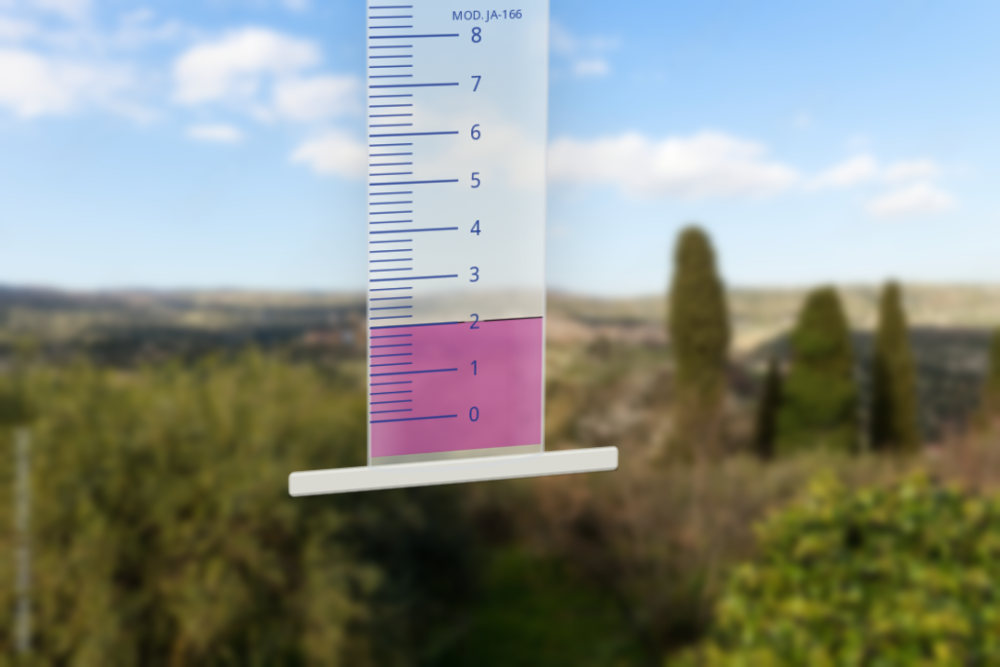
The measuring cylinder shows 2 mL
